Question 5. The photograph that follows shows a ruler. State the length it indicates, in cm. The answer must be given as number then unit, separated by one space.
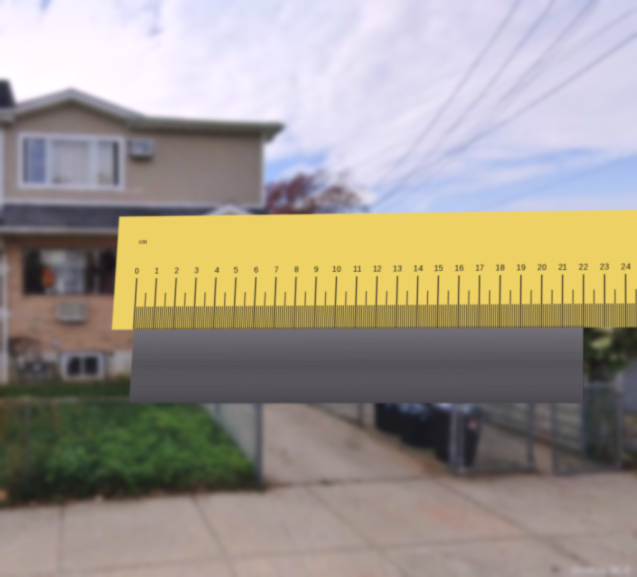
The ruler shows 22 cm
